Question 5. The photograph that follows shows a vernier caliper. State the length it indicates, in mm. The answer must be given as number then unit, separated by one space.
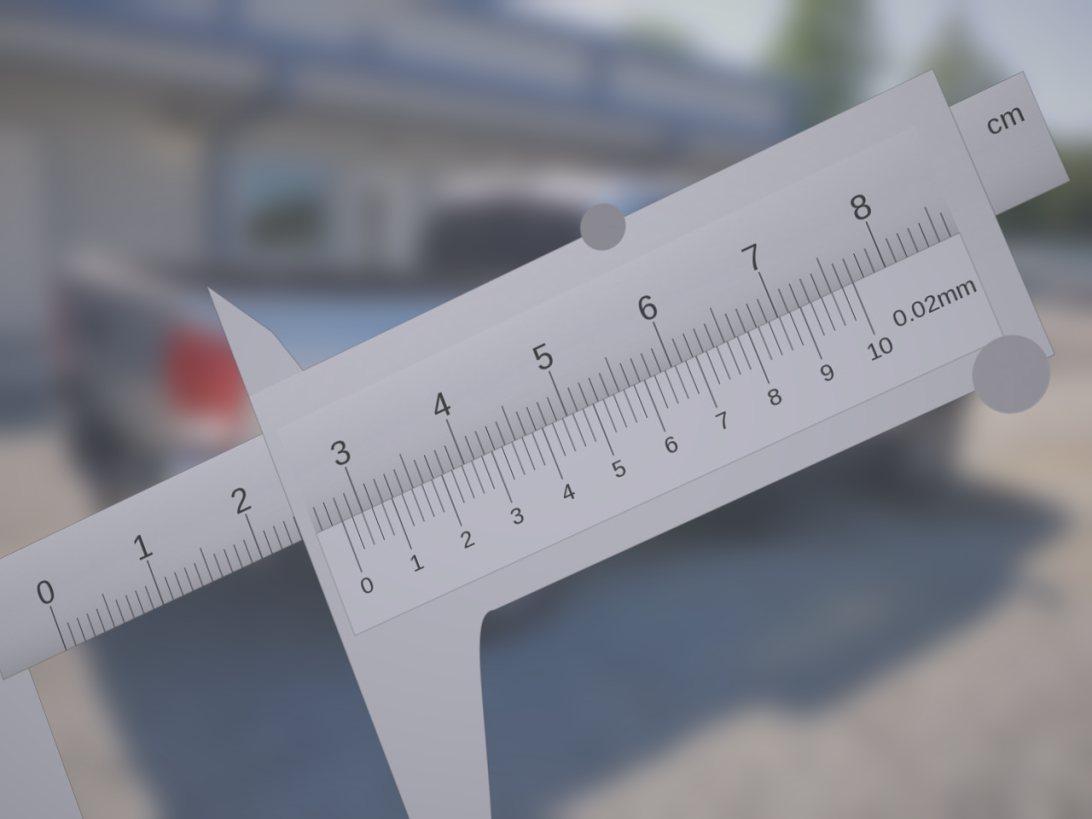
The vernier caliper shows 28.0 mm
